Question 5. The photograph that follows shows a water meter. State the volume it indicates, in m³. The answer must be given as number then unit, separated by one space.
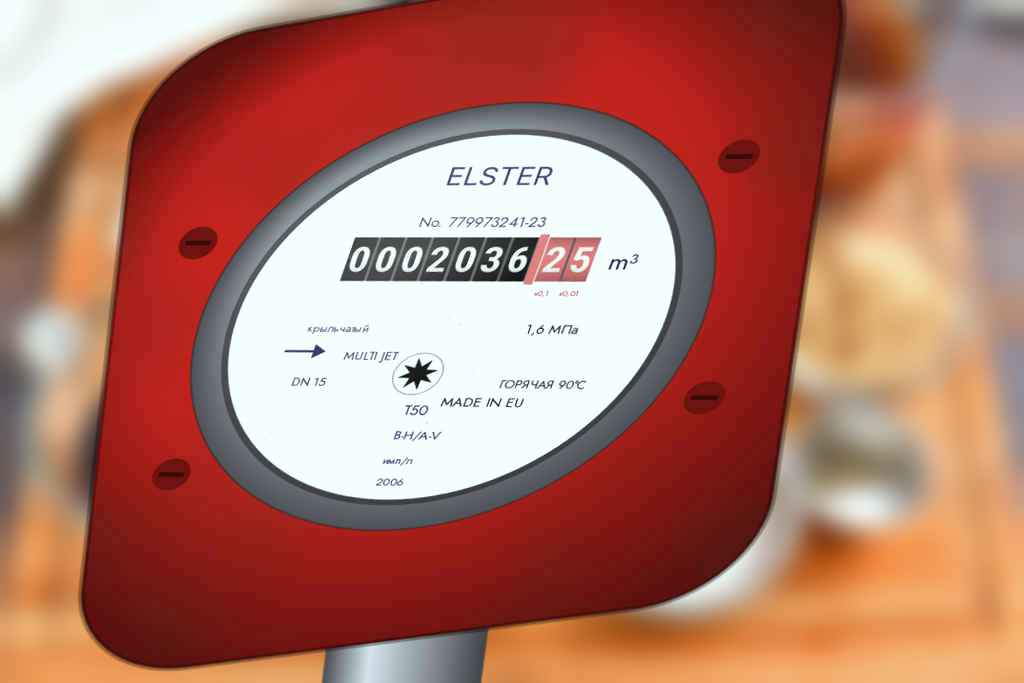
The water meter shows 2036.25 m³
